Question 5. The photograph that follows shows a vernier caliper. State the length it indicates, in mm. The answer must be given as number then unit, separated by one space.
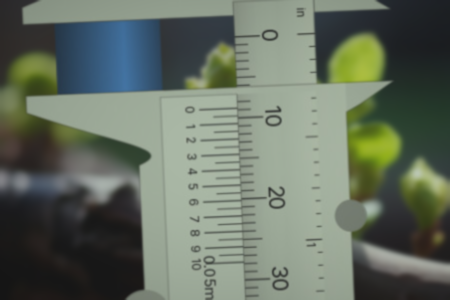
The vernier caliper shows 8.8 mm
